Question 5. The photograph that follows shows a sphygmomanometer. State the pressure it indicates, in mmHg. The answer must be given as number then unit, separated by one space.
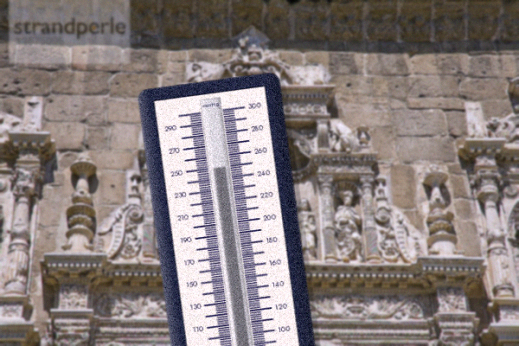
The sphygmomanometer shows 250 mmHg
